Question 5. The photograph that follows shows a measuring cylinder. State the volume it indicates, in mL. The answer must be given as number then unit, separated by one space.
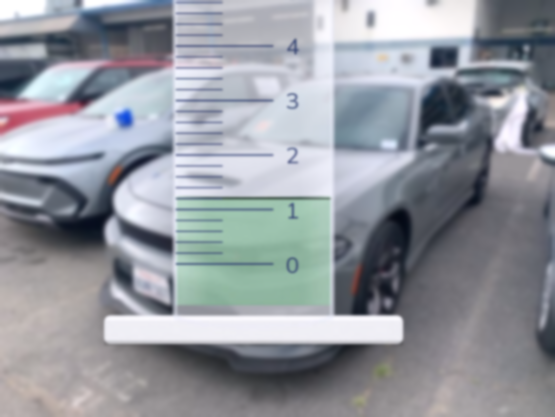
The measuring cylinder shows 1.2 mL
